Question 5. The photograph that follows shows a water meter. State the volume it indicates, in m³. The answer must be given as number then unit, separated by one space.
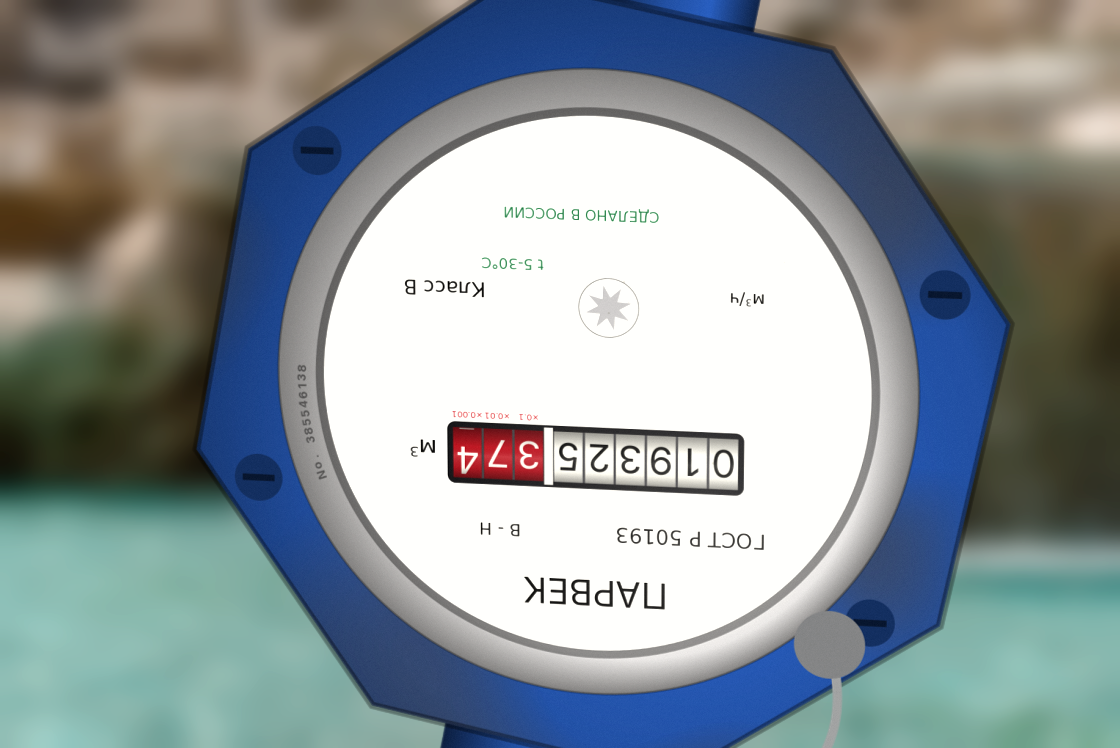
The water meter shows 19325.374 m³
